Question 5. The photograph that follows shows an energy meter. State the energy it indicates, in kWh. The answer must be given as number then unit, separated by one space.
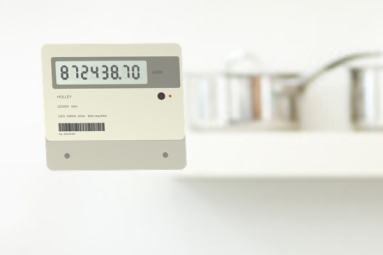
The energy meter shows 872438.70 kWh
